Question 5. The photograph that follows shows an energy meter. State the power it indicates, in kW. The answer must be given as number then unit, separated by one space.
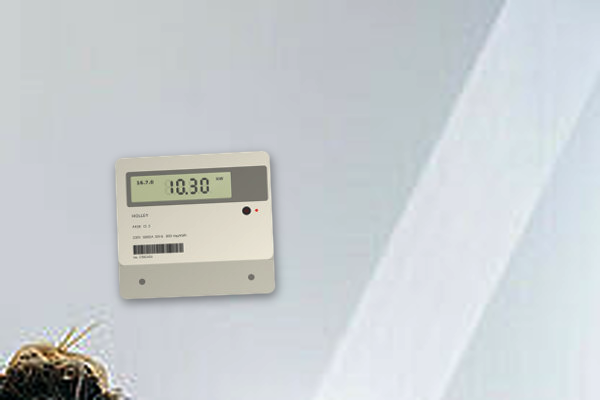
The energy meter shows 10.30 kW
